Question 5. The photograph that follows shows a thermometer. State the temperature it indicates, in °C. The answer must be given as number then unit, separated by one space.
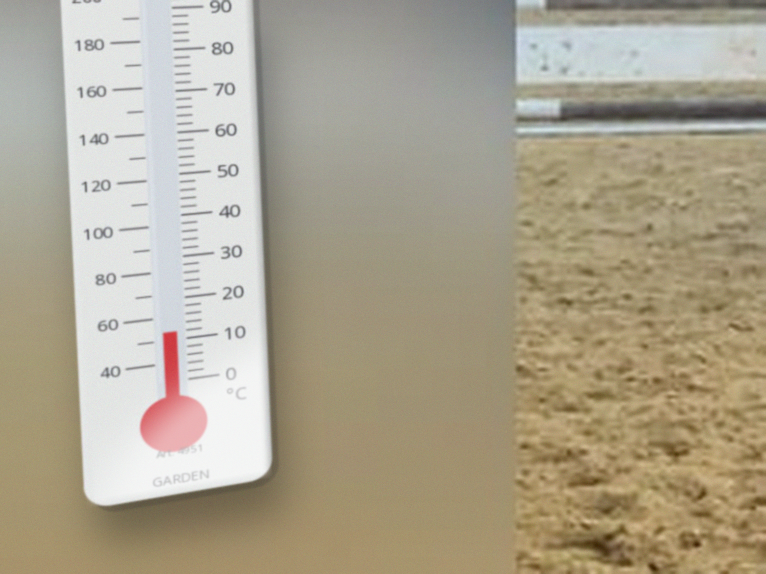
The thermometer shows 12 °C
